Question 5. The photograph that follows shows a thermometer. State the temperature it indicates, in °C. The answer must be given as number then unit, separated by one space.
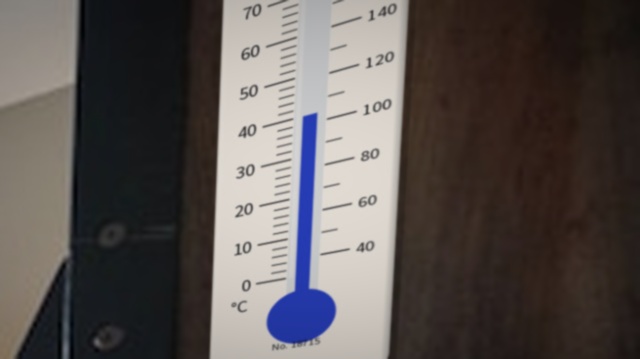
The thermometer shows 40 °C
